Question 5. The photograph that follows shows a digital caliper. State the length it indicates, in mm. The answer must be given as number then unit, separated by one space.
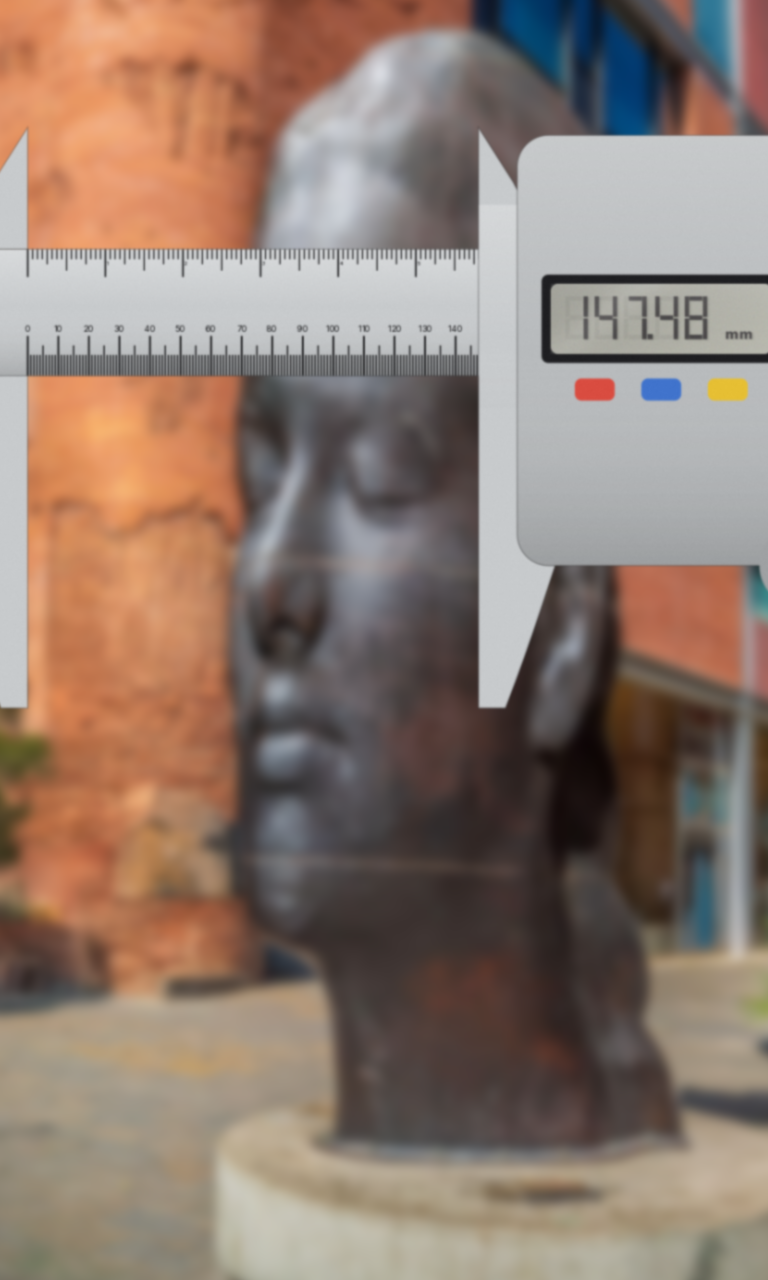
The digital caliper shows 147.48 mm
